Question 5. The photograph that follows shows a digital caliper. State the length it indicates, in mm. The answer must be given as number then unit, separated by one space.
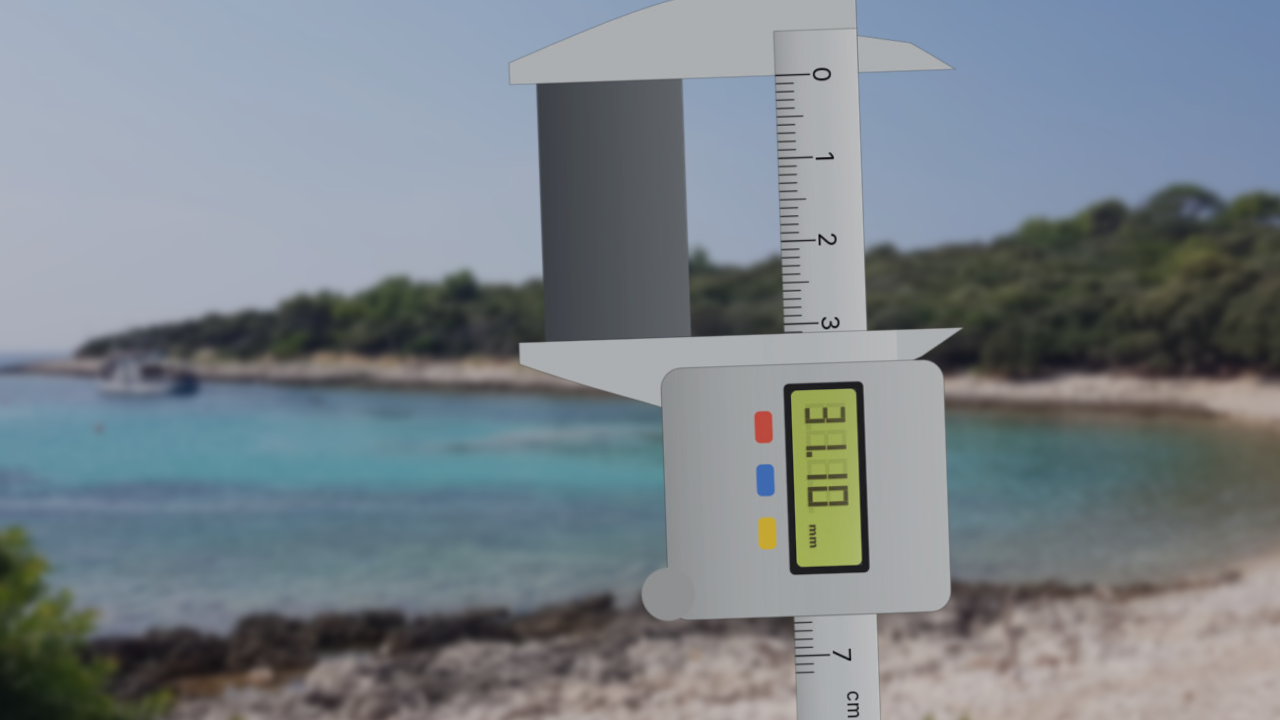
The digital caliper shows 31.10 mm
